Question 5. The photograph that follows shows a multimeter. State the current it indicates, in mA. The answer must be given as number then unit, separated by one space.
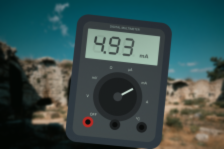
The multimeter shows 4.93 mA
